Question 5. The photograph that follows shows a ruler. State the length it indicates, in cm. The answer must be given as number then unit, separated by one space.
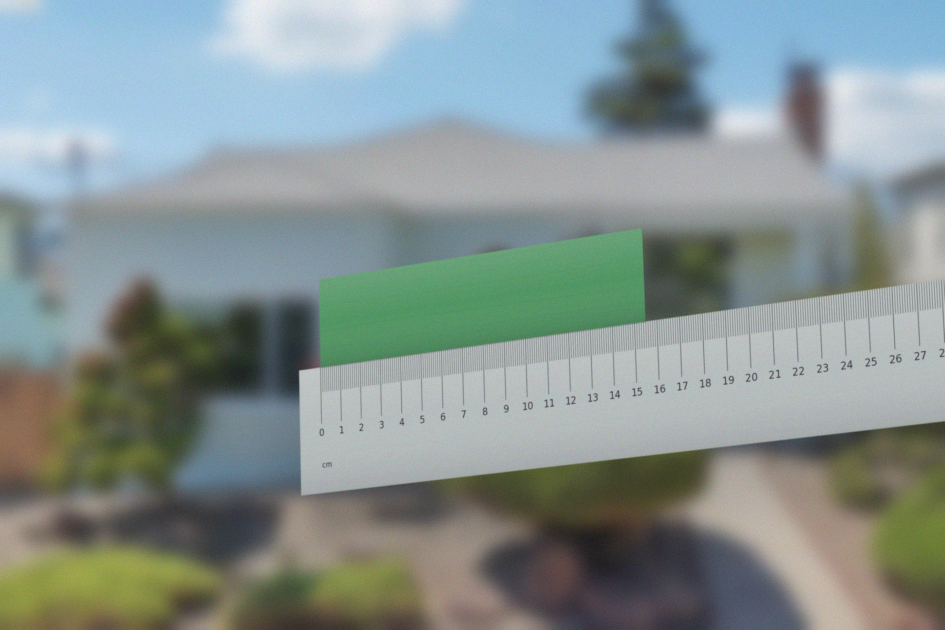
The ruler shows 15.5 cm
